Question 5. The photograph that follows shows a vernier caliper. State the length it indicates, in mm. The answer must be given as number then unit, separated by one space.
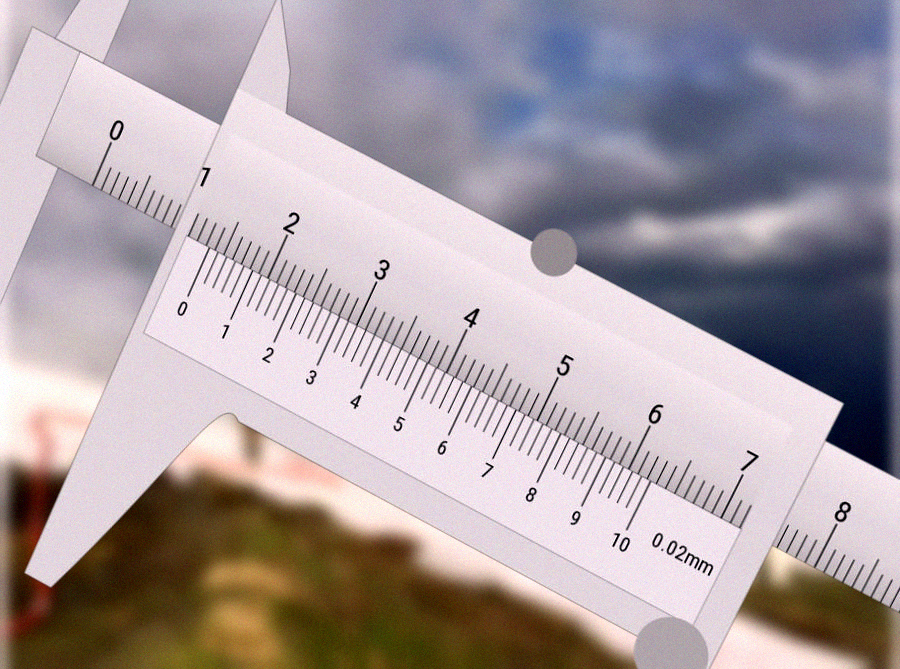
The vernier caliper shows 13.4 mm
